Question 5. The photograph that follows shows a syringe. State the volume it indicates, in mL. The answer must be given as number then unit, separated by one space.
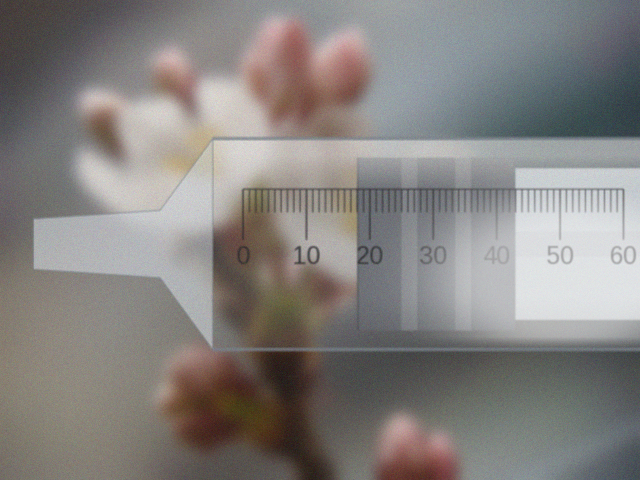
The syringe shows 18 mL
